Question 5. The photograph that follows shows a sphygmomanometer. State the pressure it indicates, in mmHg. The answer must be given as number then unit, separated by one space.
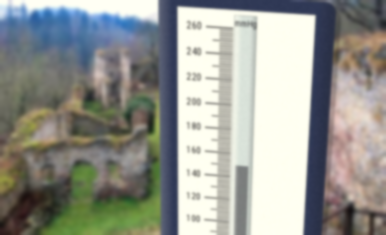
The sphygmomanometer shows 150 mmHg
